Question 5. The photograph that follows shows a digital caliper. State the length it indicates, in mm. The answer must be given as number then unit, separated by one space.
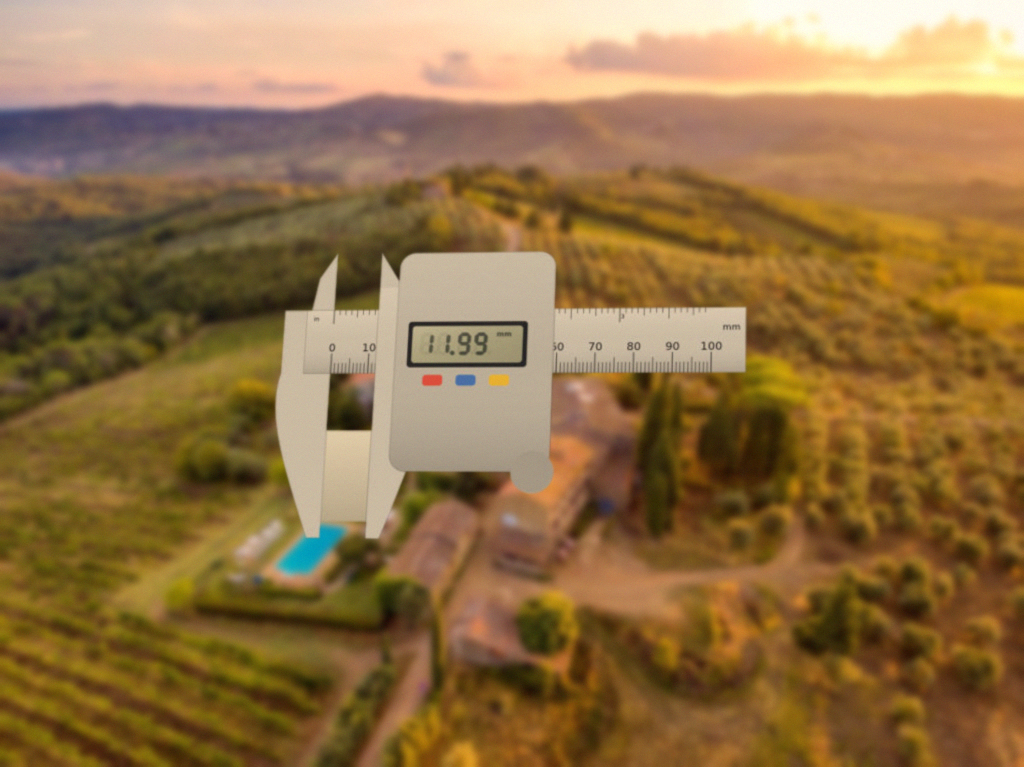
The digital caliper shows 11.99 mm
